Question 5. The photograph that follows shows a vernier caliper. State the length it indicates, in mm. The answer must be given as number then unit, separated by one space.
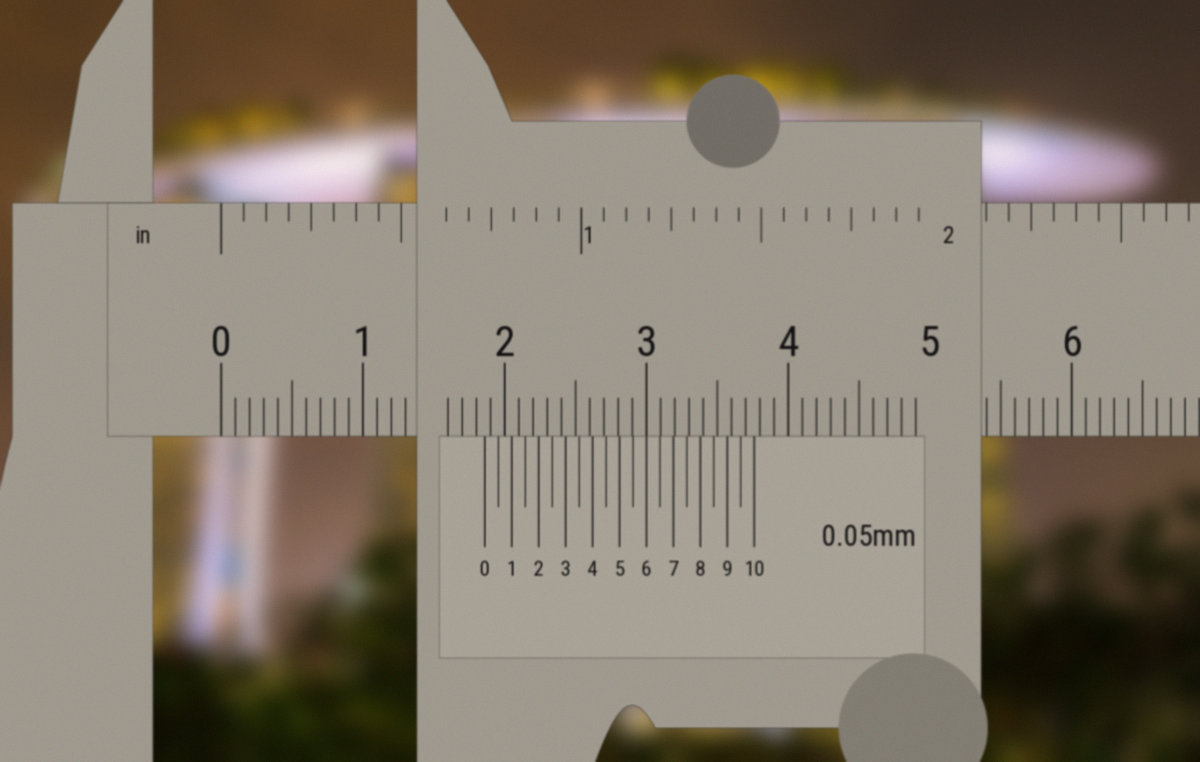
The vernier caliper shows 18.6 mm
